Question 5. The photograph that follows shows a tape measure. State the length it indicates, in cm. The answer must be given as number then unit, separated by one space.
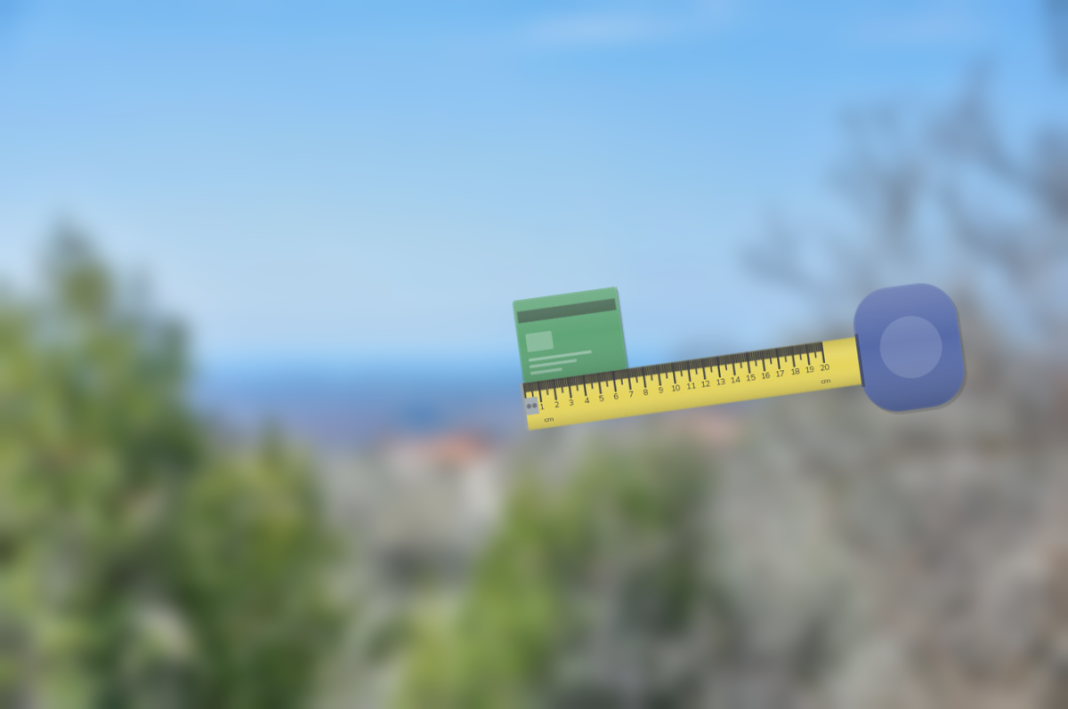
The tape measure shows 7 cm
